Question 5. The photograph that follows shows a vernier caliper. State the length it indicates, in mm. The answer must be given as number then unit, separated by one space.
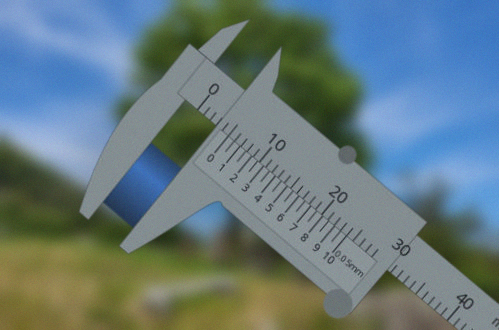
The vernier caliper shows 5.0 mm
